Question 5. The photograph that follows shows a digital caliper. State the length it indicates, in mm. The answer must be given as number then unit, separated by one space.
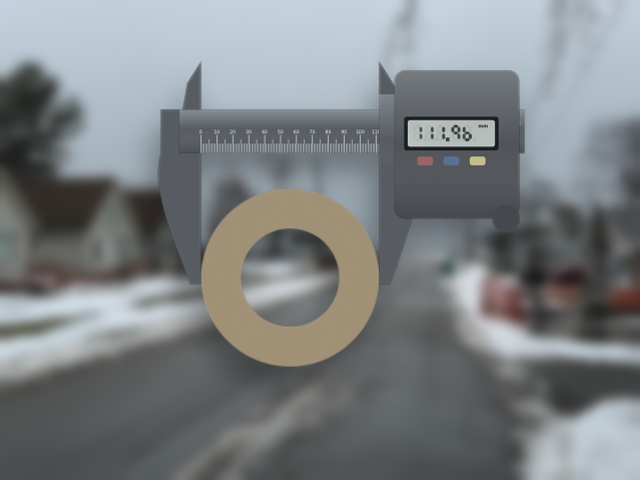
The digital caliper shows 111.96 mm
